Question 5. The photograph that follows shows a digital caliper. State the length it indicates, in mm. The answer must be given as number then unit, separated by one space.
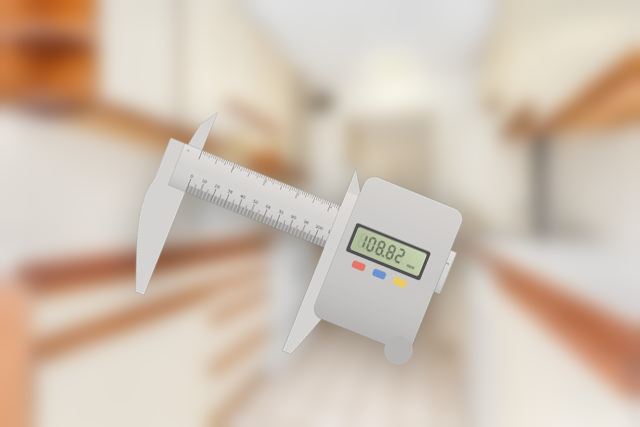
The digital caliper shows 108.82 mm
